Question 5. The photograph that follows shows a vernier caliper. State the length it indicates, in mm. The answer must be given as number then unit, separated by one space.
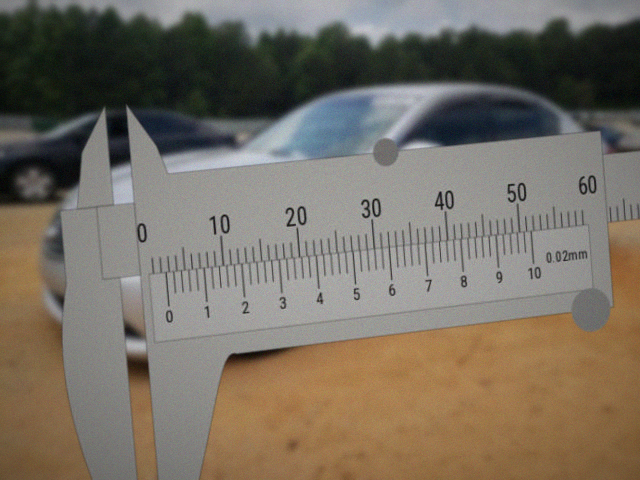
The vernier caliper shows 2.6 mm
